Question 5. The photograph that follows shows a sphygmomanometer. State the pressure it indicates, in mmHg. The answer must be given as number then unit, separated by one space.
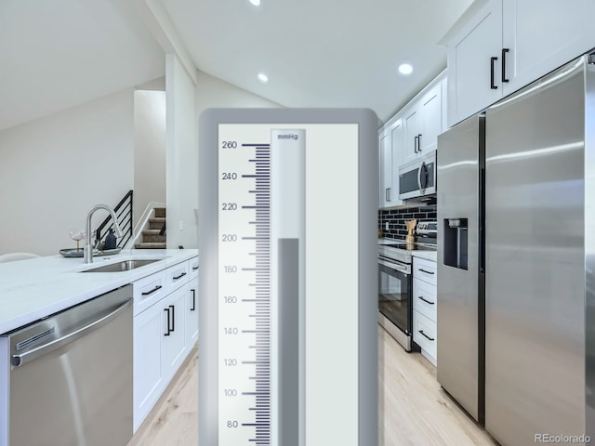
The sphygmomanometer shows 200 mmHg
